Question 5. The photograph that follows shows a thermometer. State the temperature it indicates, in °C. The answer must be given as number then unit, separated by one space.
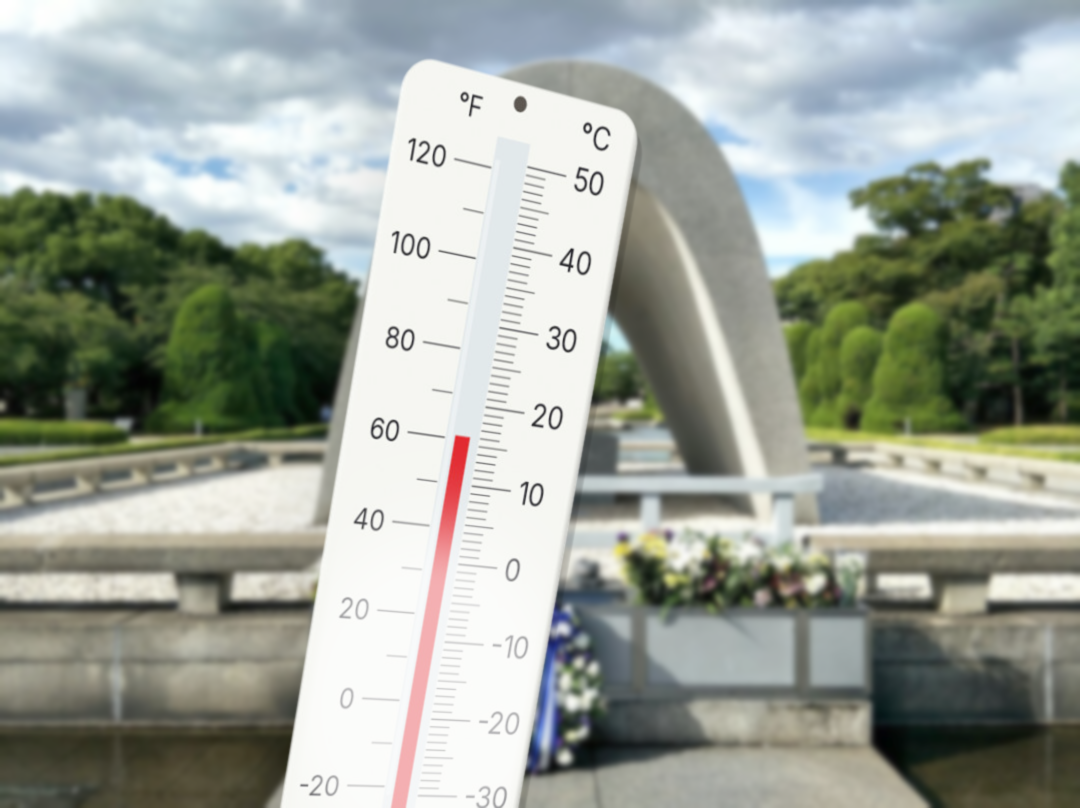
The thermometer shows 16 °C
